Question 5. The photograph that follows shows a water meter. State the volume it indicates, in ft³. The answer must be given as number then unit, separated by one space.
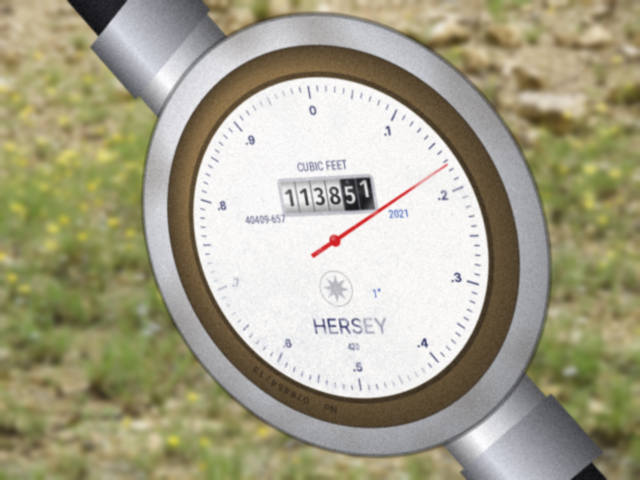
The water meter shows 113851.17 ft³
